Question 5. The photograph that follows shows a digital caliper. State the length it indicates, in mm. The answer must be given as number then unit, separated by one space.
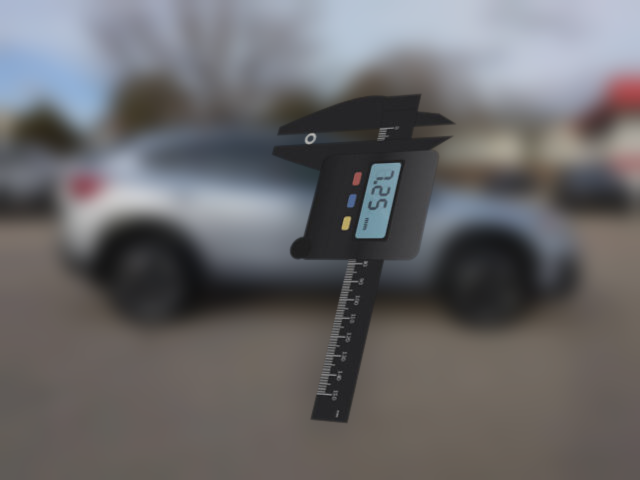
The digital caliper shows 7.25 mm
